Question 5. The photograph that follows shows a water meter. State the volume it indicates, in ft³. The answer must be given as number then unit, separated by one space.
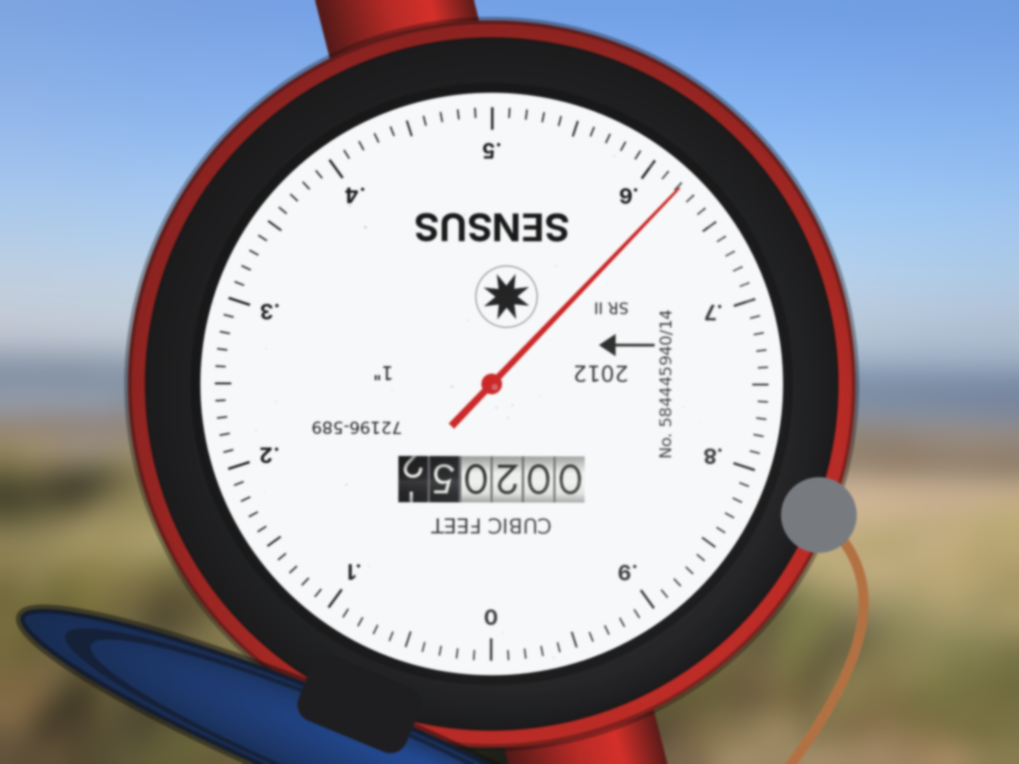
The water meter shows 2051.62 ft³
